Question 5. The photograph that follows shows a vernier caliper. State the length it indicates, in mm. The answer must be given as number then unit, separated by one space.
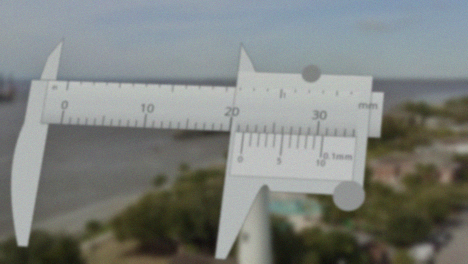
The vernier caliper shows 21.6 mm
